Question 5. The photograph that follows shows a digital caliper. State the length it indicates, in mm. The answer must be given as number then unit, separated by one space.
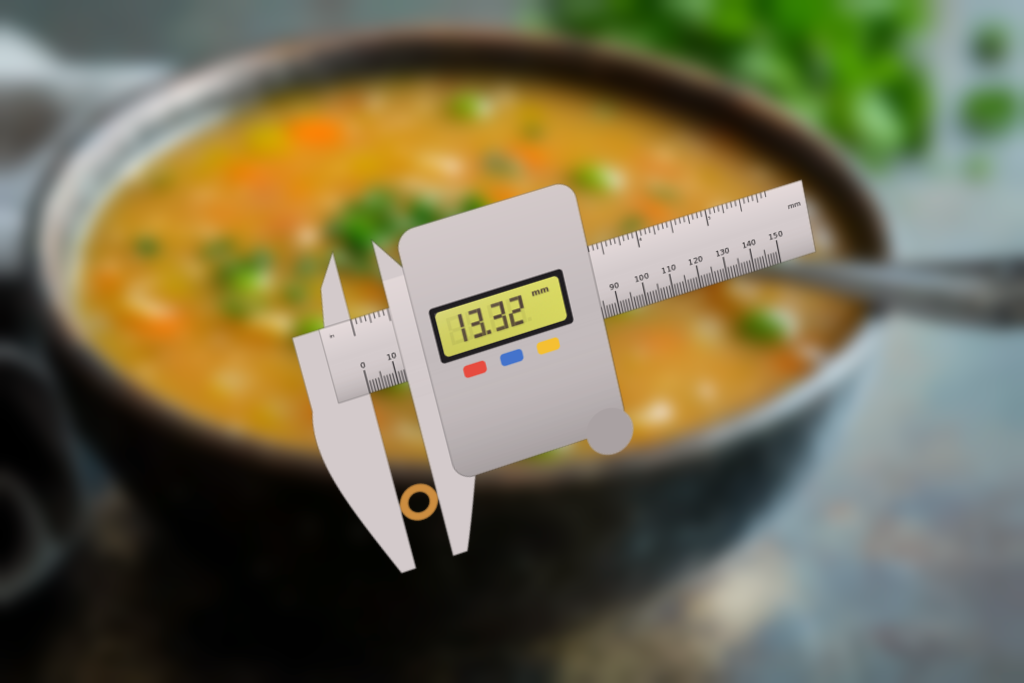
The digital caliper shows 13.32 mm
